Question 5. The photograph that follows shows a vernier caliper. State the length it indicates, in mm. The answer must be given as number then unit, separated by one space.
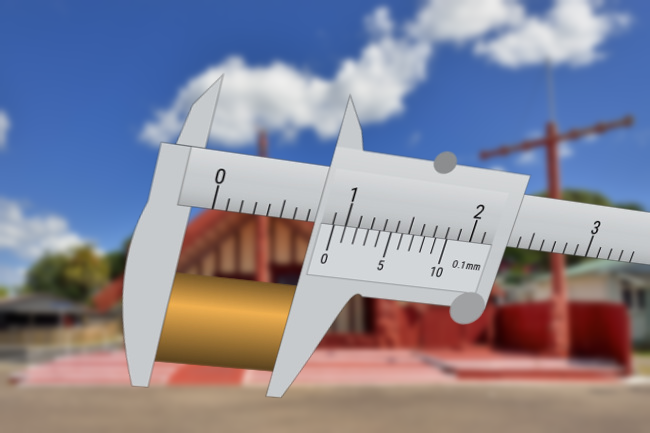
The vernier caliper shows 9.1 mm
